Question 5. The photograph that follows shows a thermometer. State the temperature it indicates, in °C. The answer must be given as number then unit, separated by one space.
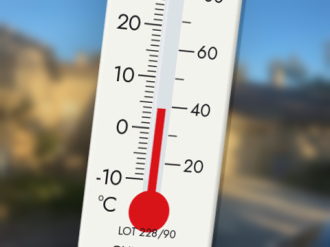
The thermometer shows 4 °C
